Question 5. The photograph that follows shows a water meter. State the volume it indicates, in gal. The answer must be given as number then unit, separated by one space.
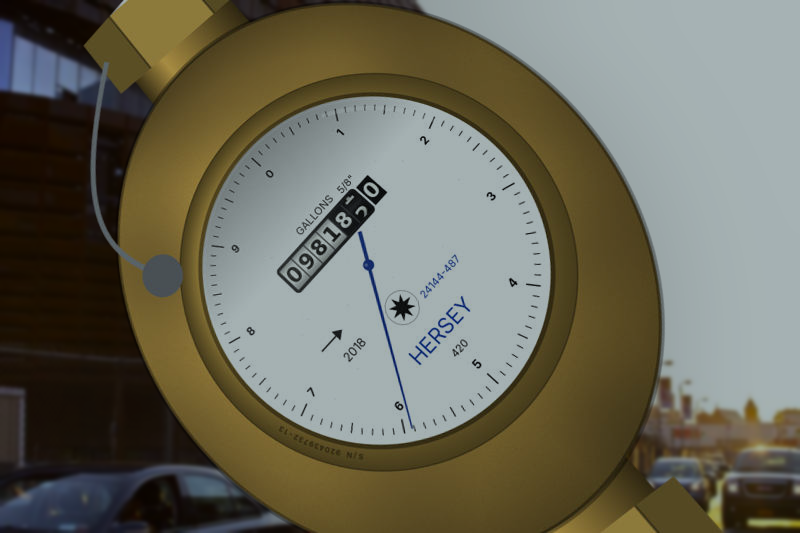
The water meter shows 981815.9 gal
